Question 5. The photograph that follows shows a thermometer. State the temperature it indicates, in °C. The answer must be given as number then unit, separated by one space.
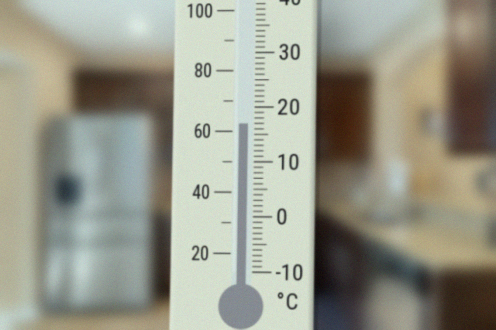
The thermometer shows 17 °C
